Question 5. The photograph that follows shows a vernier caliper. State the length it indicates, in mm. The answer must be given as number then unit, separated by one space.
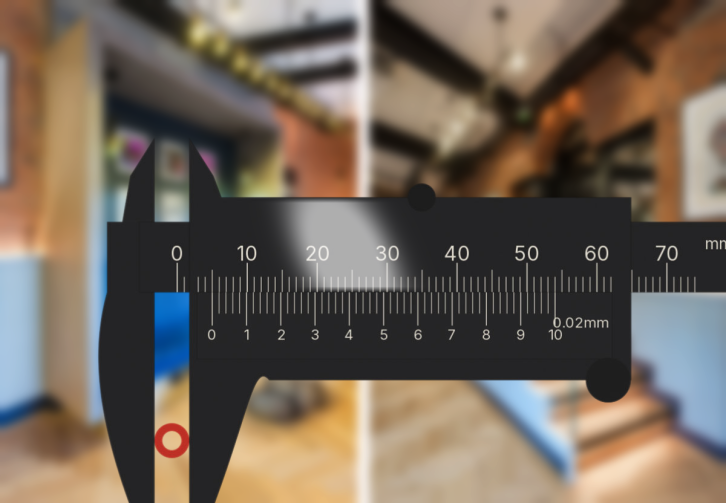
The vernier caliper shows 5.0 mm
